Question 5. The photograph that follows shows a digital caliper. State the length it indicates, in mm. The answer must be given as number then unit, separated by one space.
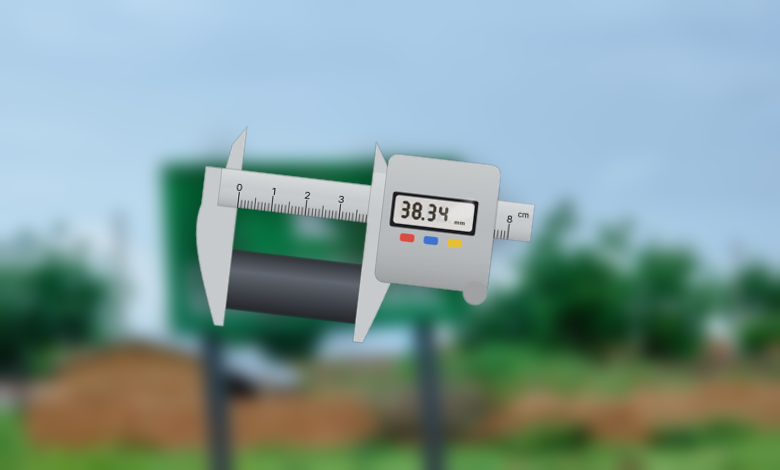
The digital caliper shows 38.34 mm
